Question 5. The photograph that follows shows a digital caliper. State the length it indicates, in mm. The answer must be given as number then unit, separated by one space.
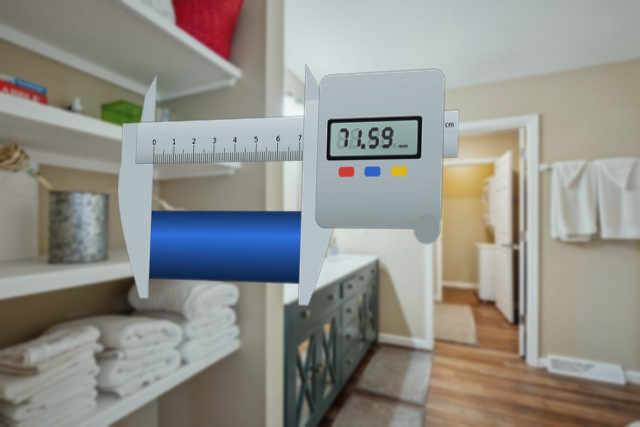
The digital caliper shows 71.59 mm
